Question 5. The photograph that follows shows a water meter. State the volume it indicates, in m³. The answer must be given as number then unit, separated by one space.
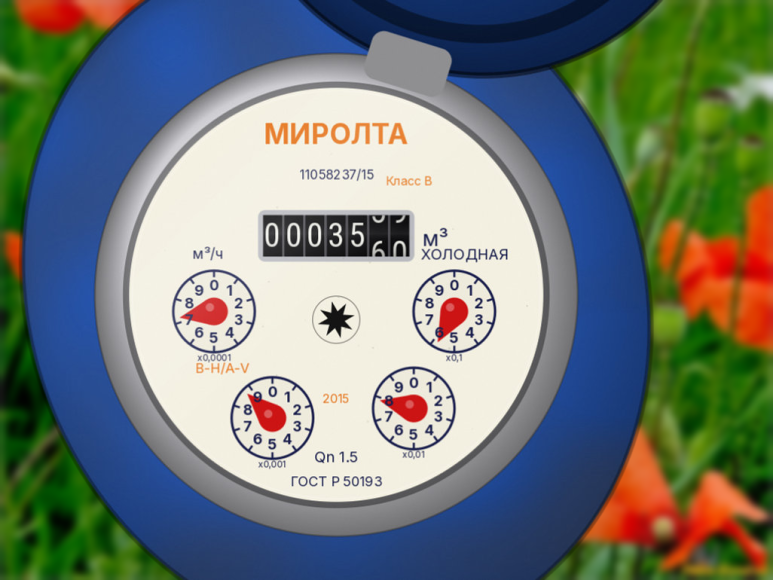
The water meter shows 3559.5787 m³
